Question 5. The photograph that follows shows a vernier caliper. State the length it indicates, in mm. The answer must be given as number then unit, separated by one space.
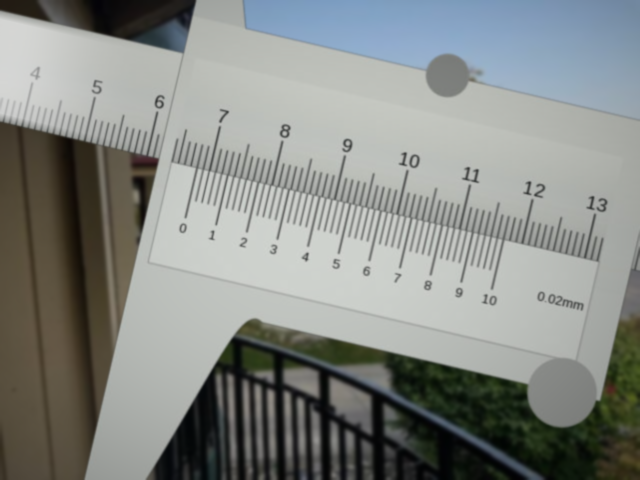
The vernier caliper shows 68.0 mm
